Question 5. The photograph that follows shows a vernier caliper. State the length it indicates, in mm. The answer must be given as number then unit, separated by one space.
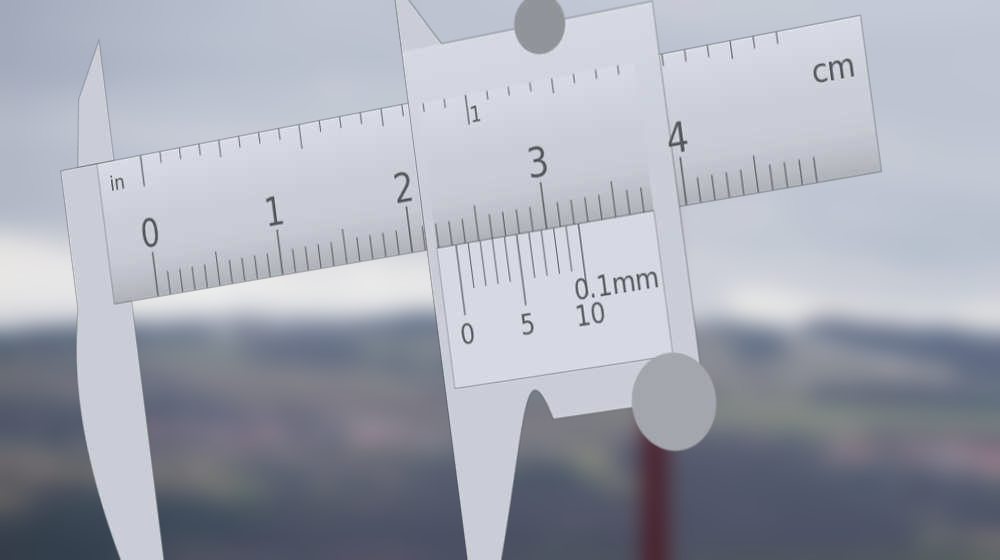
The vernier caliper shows 23.3 mm
